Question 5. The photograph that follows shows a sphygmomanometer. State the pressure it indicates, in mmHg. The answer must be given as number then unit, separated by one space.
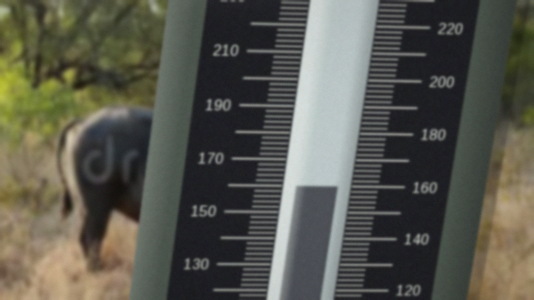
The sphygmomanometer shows 160 mmHg
